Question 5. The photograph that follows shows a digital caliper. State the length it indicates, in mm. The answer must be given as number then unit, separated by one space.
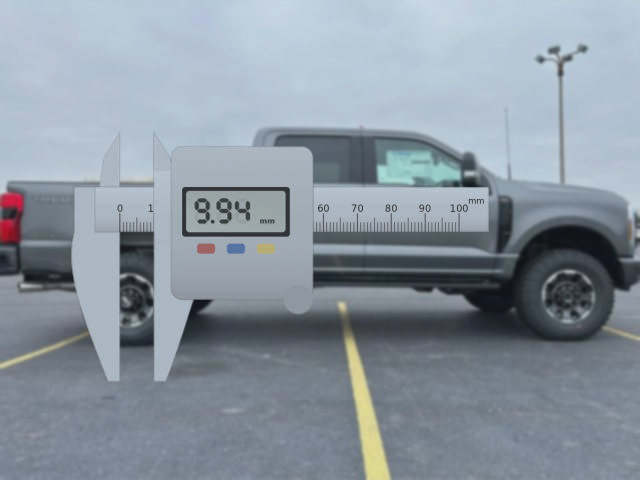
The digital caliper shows 9.94 mm
